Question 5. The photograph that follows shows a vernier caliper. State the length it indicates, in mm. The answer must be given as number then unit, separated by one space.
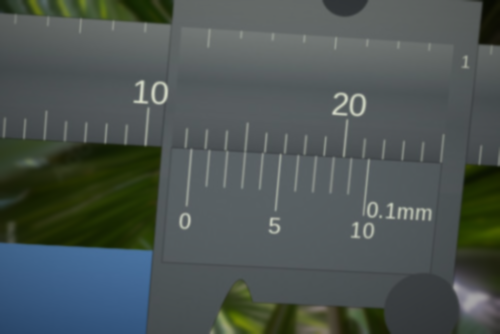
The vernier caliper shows 12.3 mm
